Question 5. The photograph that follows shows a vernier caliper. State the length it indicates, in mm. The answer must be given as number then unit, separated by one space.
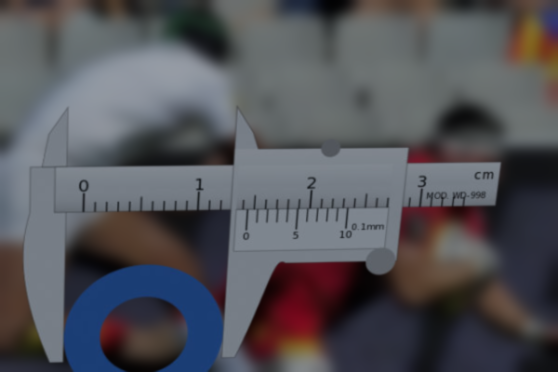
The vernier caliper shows 14.4 mm
